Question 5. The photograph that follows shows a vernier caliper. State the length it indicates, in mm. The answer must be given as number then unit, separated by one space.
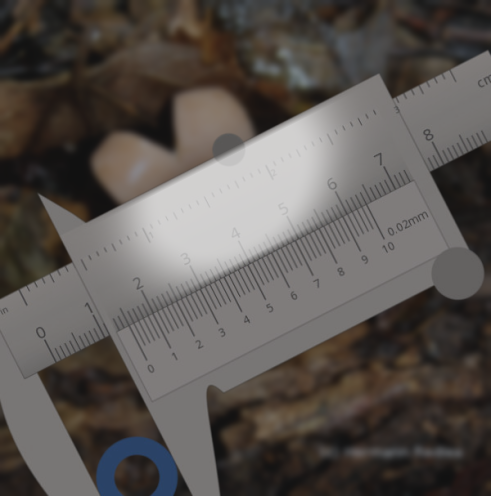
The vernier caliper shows 15.0 mm
